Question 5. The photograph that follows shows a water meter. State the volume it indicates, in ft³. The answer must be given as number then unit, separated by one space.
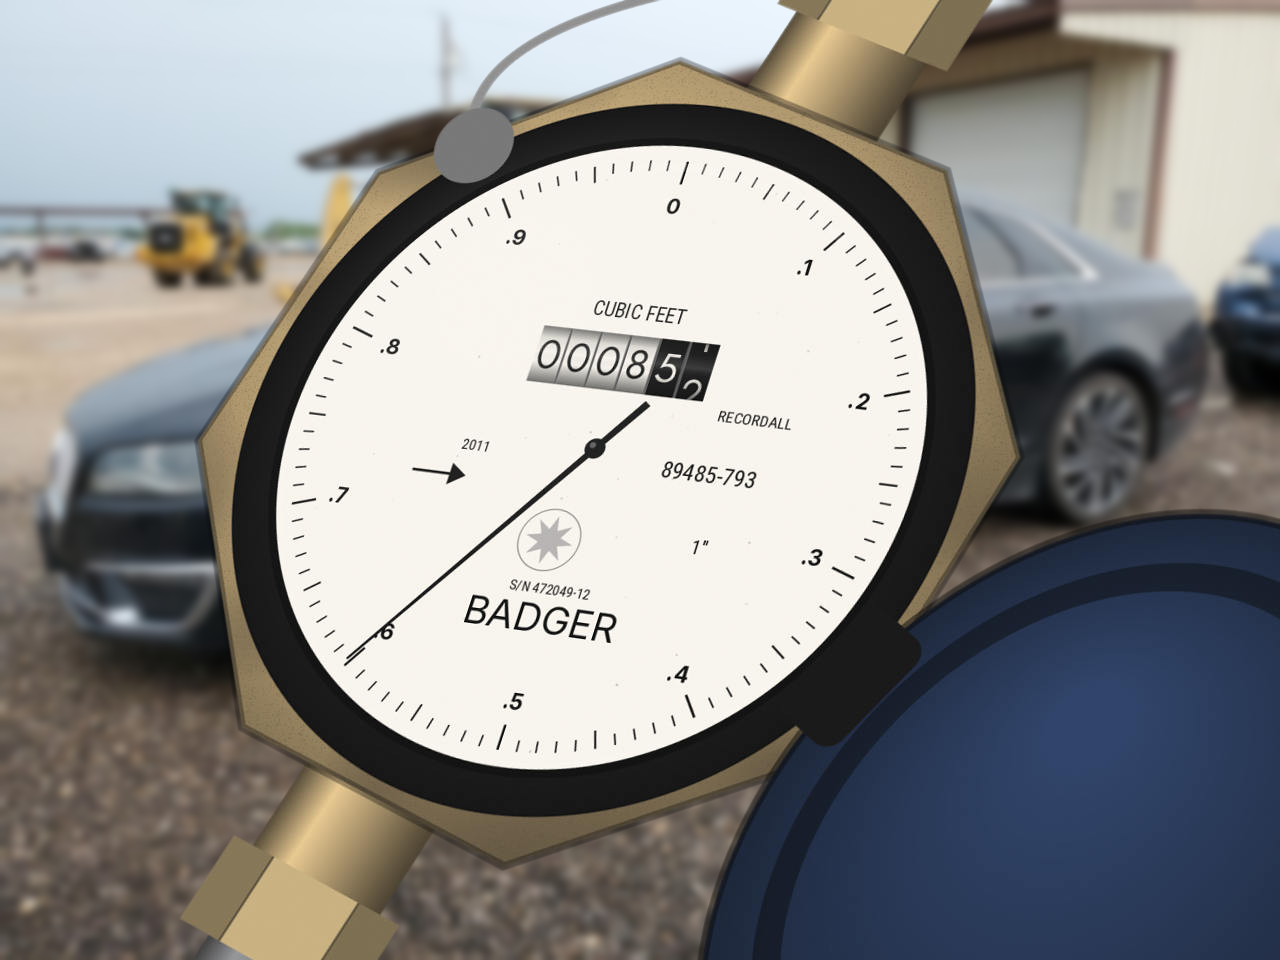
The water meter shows 851.60 ft³
